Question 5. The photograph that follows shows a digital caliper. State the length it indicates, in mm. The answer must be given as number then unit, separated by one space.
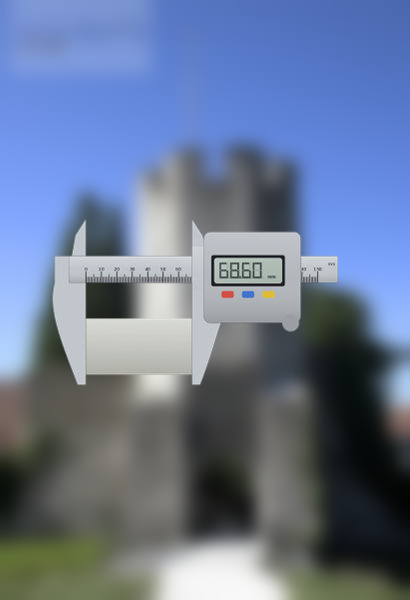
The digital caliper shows 68.60 mm
